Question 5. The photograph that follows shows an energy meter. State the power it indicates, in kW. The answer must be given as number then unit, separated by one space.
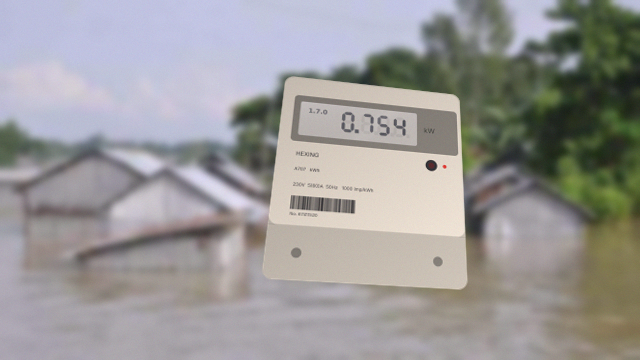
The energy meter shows 0.754 kW
